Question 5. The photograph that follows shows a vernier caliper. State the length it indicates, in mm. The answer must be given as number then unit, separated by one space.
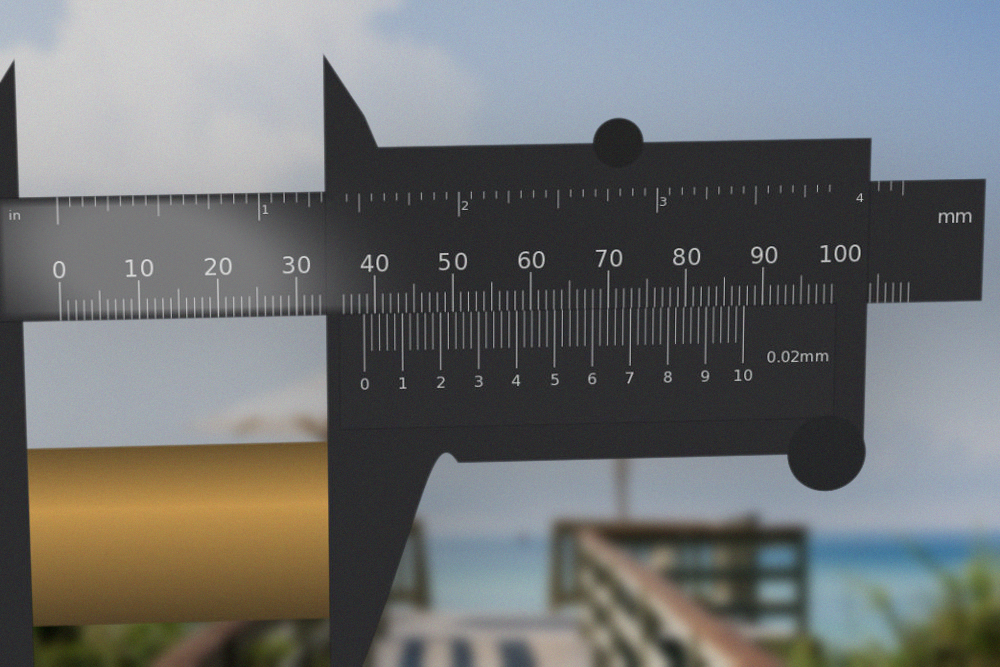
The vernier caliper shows 38.6 mm
